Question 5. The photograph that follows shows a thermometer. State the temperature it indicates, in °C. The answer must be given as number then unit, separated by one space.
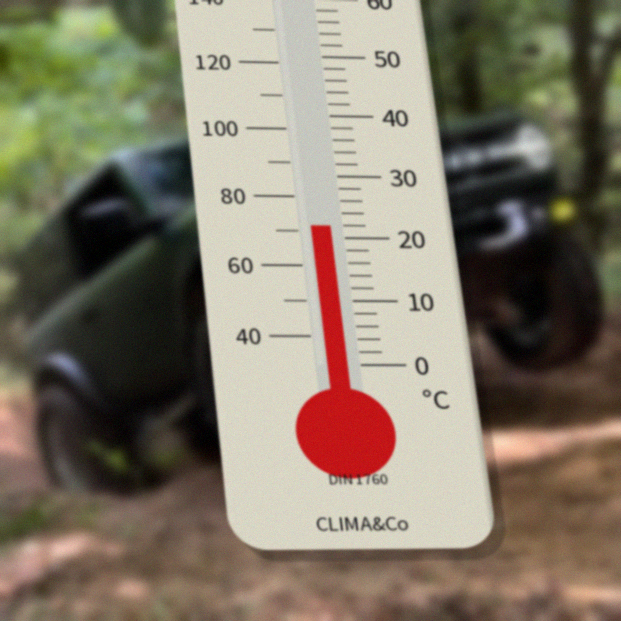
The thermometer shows 22 °C
